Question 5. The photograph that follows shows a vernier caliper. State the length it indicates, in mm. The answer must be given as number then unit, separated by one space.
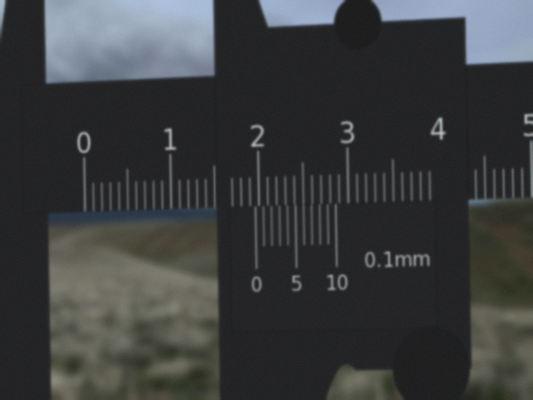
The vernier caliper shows 19.6 mm
